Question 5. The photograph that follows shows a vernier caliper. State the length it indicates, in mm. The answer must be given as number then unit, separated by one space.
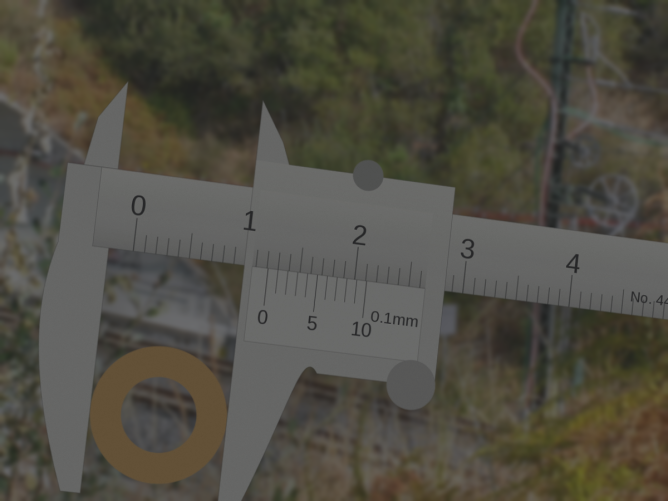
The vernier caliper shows 12.1 mm
